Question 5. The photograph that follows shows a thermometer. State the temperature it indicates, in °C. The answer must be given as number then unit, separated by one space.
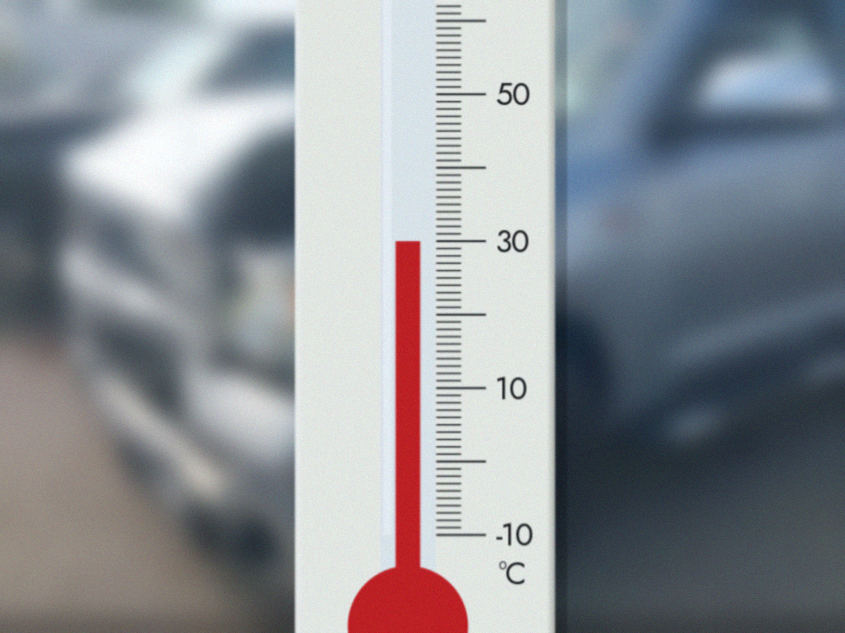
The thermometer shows 30 °C
